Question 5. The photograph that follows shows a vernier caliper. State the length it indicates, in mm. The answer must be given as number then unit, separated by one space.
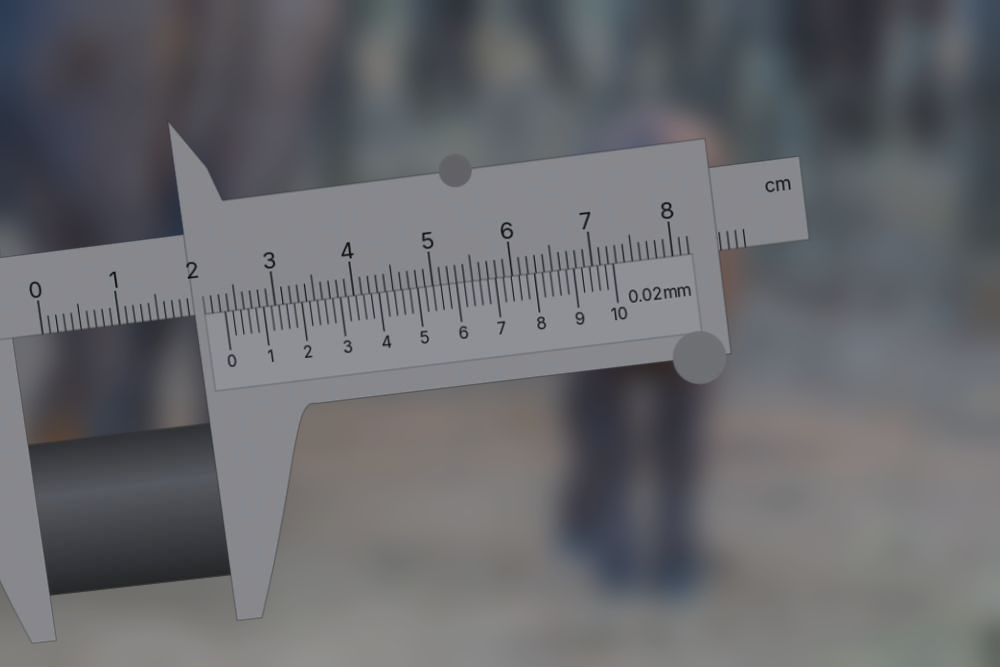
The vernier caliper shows 23.6 mm
